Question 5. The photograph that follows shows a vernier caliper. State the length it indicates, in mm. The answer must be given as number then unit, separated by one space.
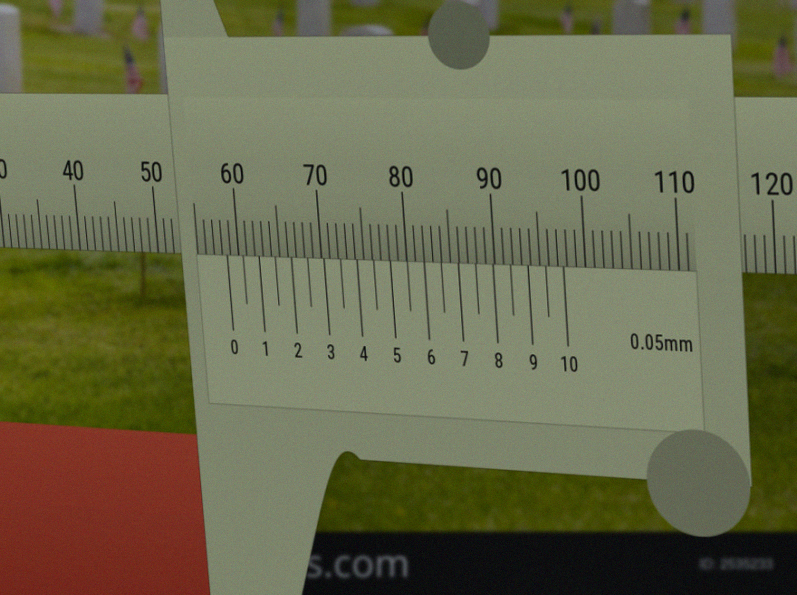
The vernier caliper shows 58.6 mm
